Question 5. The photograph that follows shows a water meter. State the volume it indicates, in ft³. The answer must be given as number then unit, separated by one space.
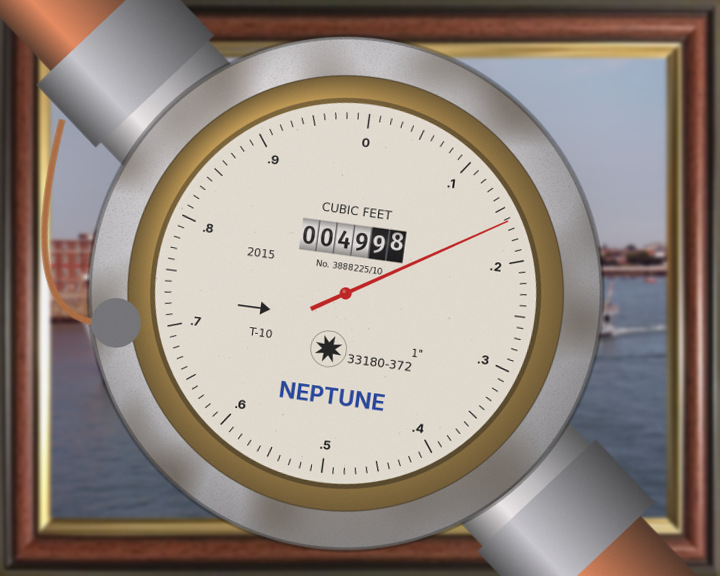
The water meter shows 4998.16 ft³
